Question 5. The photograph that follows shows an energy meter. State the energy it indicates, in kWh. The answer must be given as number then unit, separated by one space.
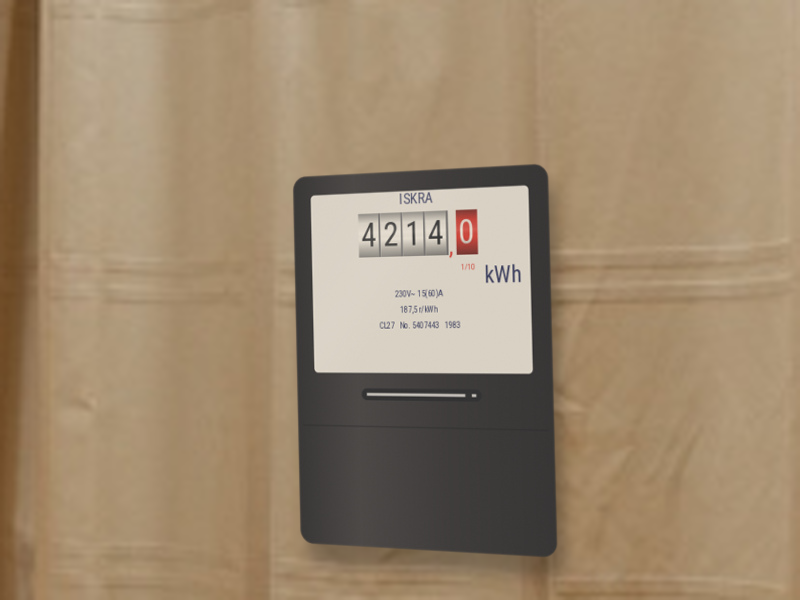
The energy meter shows 4214.0 kWh
